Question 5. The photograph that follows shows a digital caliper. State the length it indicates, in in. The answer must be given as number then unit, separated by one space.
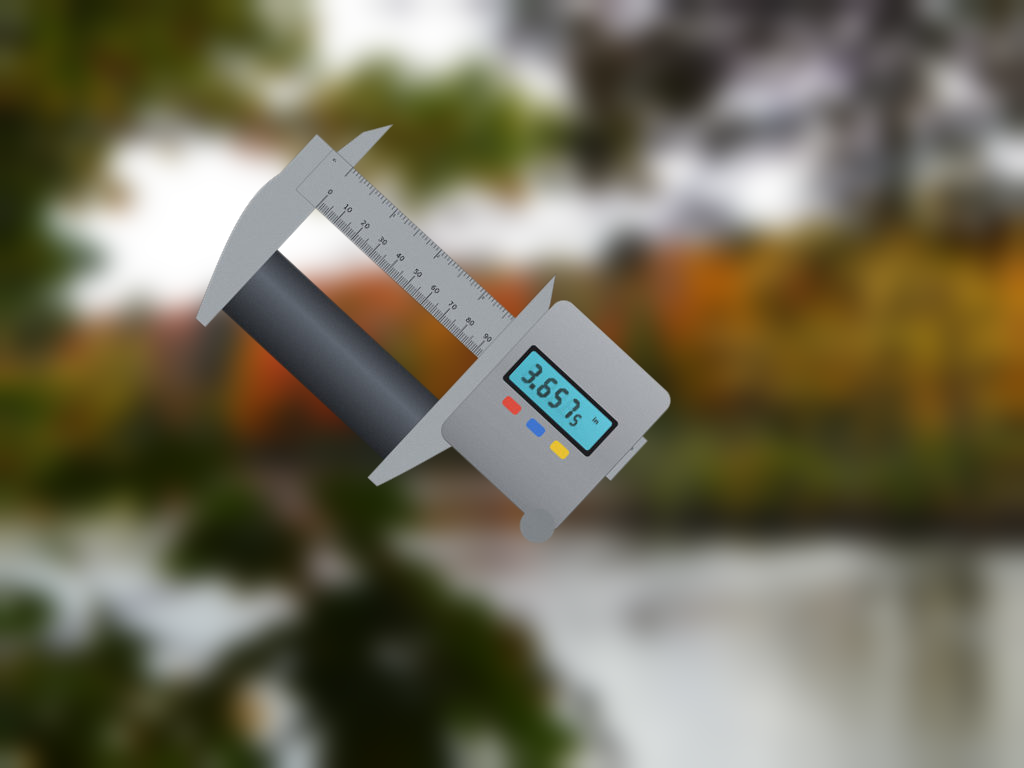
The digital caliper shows 3.6575 in
